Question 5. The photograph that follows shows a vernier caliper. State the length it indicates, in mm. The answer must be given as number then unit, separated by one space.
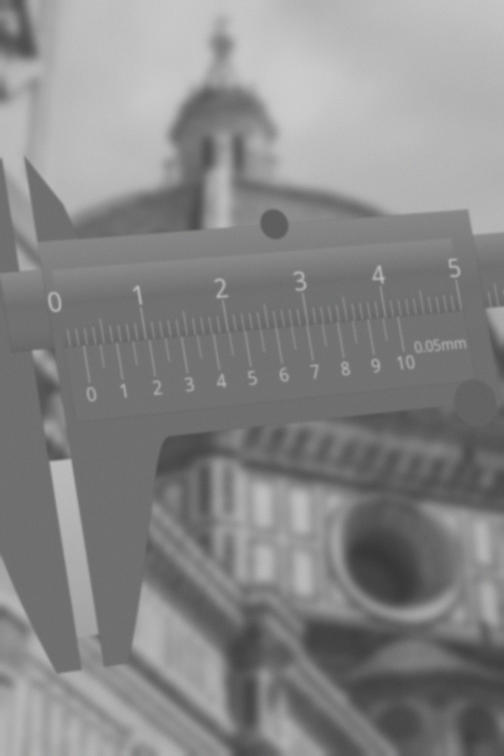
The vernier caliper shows 2.6 mm
